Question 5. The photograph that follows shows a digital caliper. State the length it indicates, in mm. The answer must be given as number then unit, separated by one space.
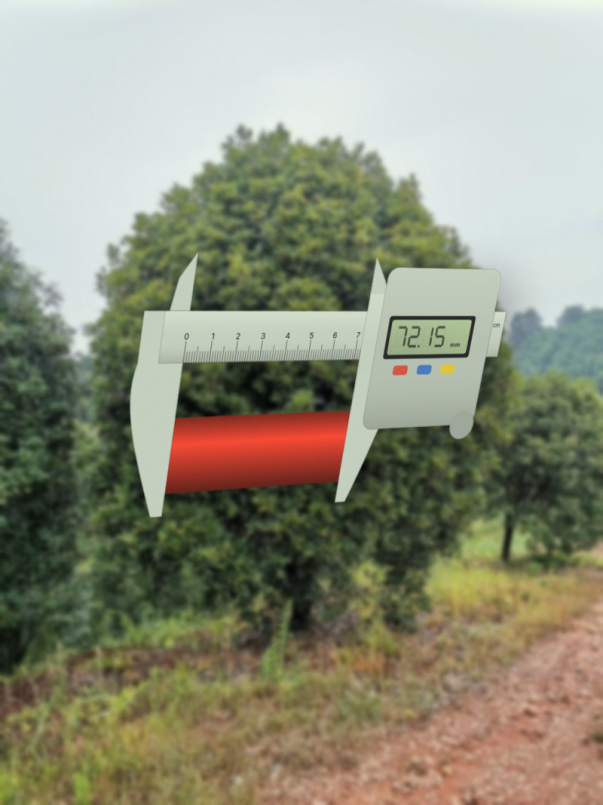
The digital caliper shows 72.15 mm
